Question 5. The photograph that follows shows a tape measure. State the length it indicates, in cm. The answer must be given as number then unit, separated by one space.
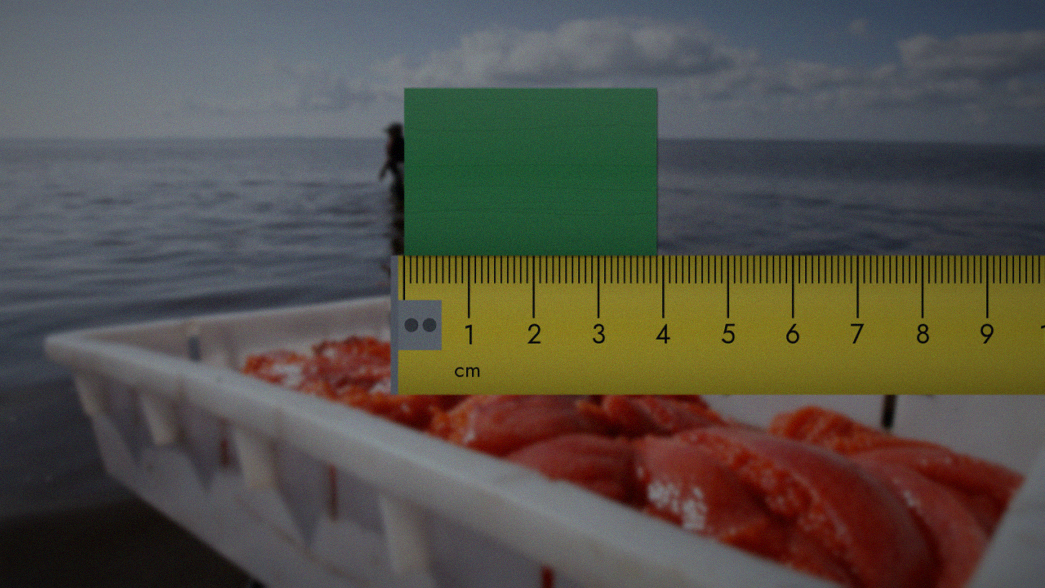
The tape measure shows 3.9 cm
